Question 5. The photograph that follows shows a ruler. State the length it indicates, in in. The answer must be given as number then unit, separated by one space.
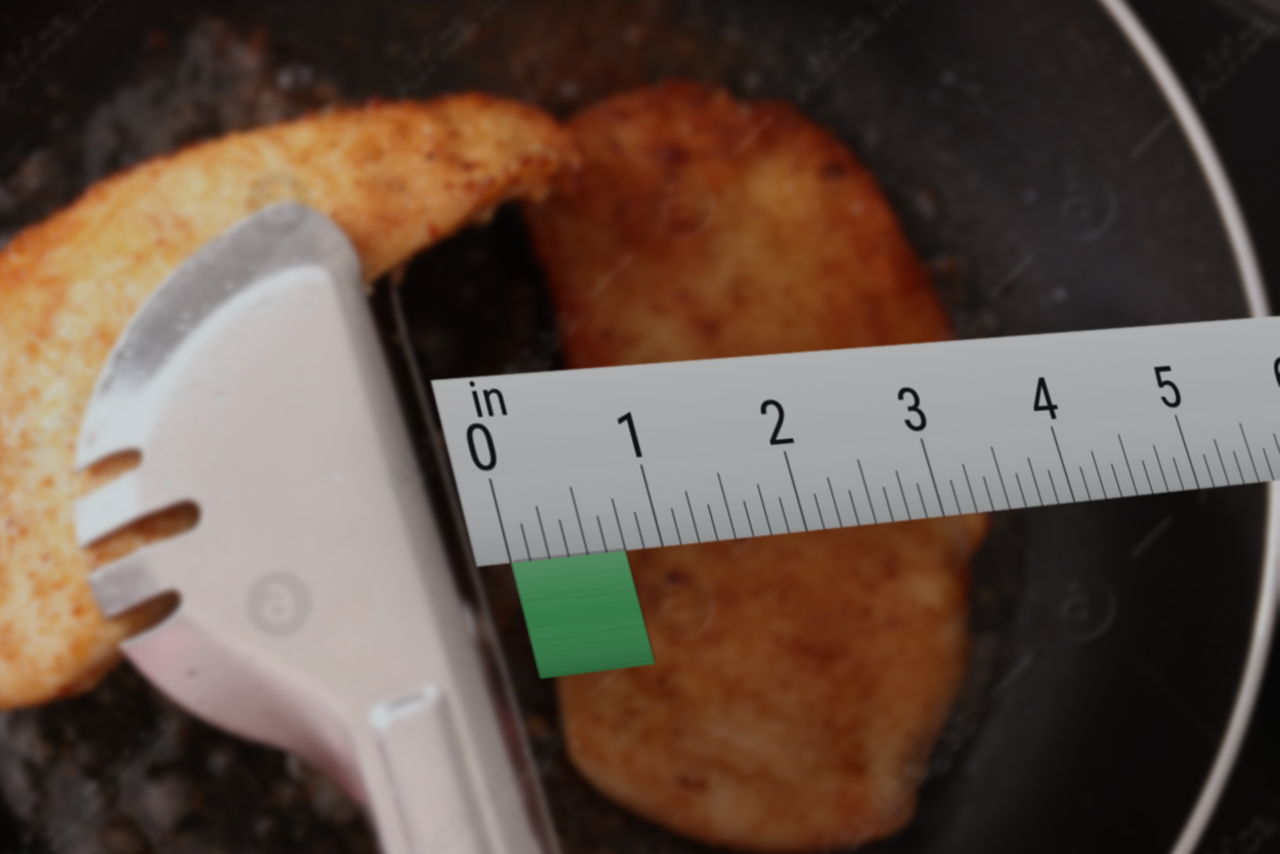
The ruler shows 0.75 in
